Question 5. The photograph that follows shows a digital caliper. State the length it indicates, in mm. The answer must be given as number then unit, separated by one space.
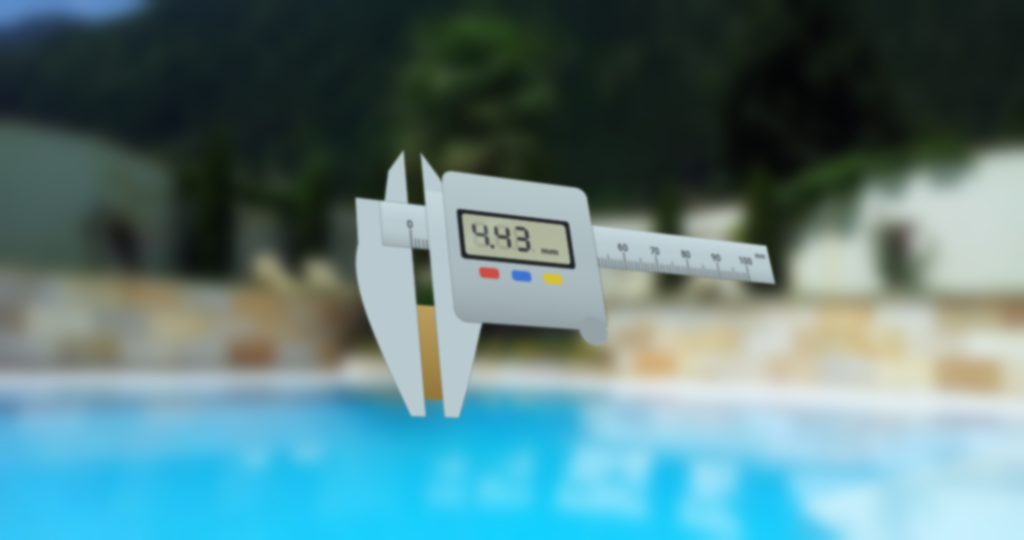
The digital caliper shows 4.43 mm
